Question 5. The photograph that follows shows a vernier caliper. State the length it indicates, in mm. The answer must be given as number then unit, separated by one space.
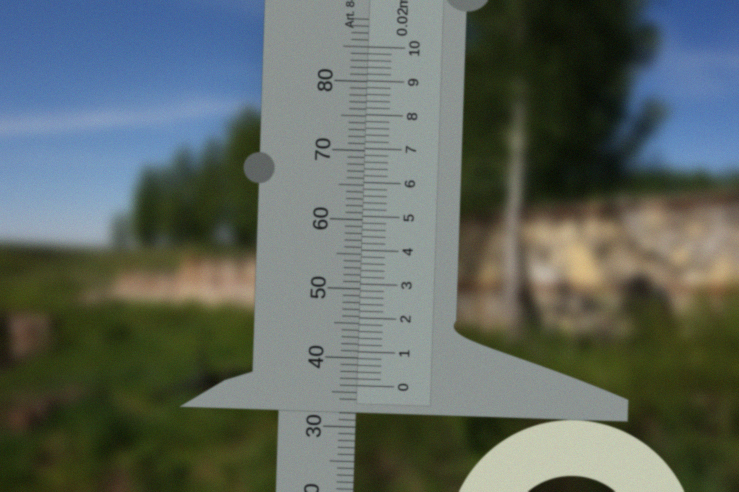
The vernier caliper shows 36.0 mm
